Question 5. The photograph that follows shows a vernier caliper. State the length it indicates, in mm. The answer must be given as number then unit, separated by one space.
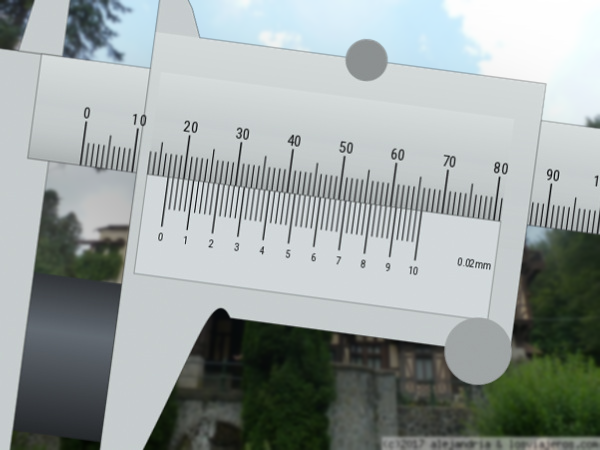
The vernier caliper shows 17.0 mm
